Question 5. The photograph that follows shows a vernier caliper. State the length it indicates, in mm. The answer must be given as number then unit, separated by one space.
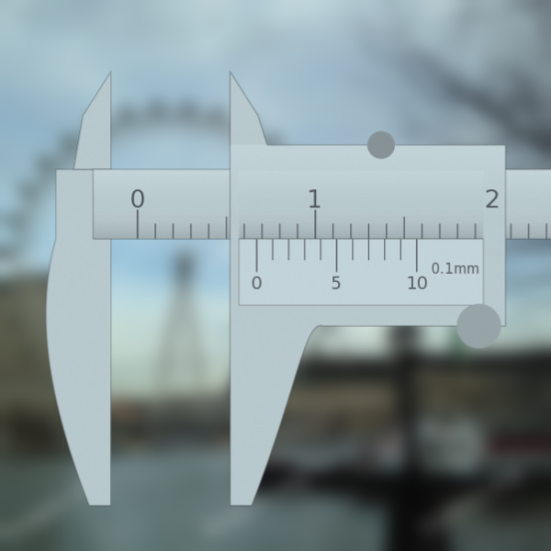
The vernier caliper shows 6.7 mm
